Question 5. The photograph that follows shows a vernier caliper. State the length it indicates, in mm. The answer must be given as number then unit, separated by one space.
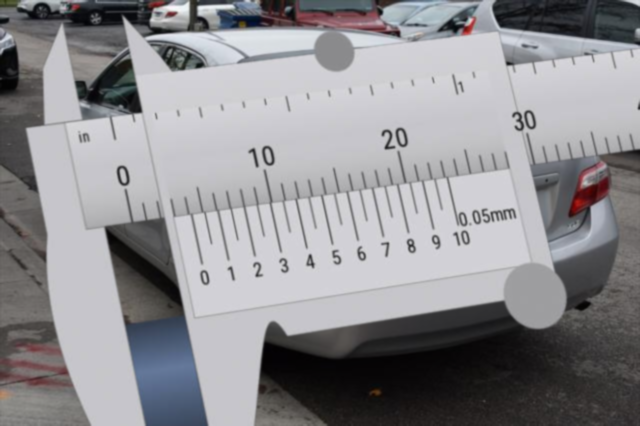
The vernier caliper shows 4.2 mm
